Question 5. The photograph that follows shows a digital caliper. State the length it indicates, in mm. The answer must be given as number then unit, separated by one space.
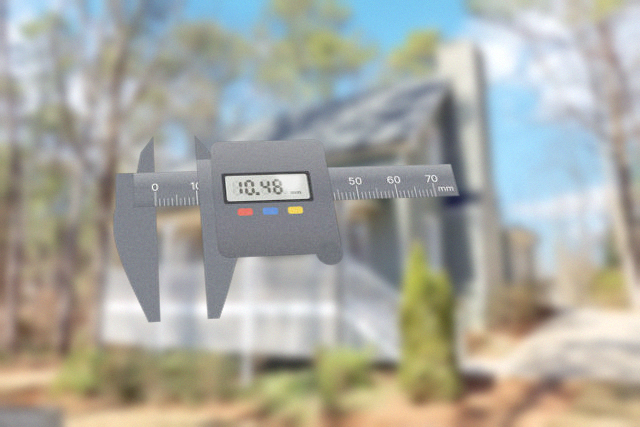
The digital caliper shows 10.48 mm
